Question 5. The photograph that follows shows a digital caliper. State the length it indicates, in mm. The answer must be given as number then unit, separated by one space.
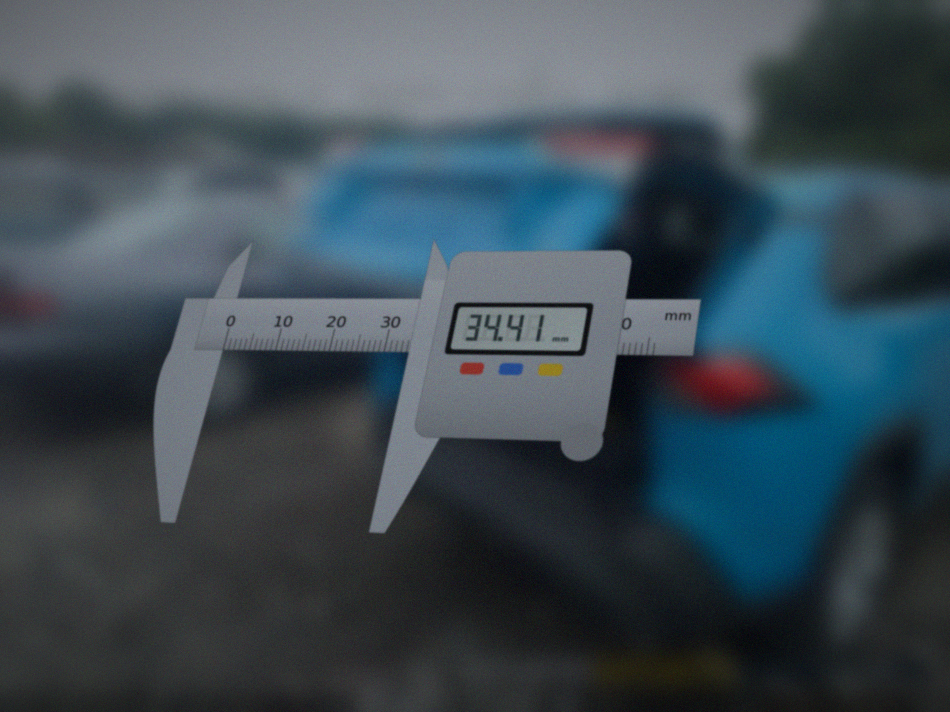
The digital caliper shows 34.41 mm
